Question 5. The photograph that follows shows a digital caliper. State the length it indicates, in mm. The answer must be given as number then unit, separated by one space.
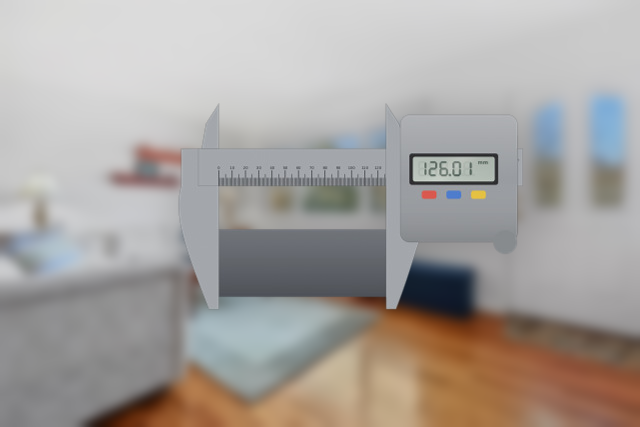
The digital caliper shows 126.01 mm
